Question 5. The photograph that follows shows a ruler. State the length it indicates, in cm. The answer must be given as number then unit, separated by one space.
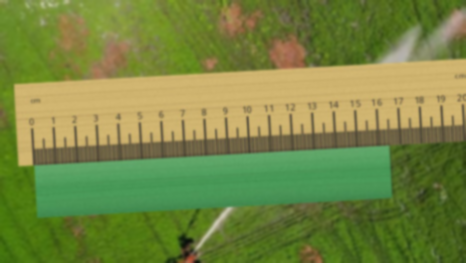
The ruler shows 16.5 cm
